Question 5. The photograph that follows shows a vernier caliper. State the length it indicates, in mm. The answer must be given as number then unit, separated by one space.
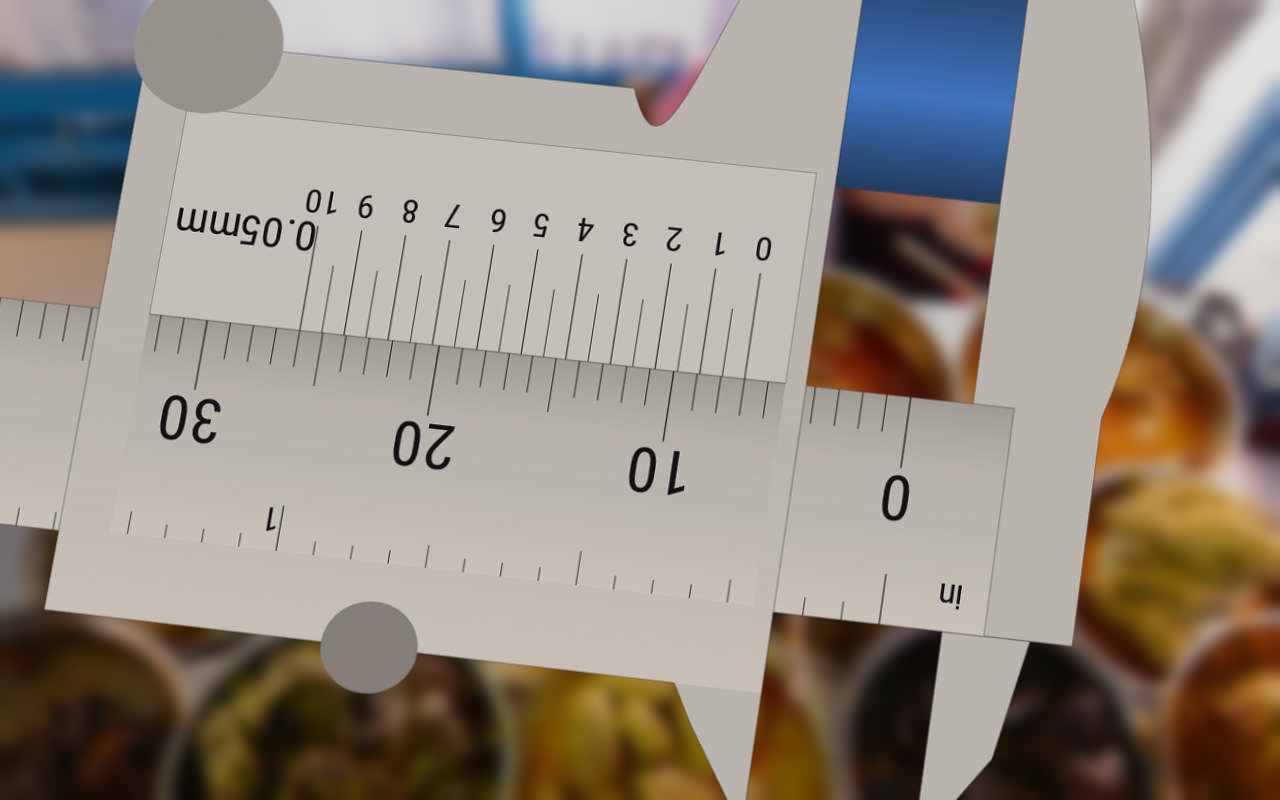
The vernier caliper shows 7.00 mm
